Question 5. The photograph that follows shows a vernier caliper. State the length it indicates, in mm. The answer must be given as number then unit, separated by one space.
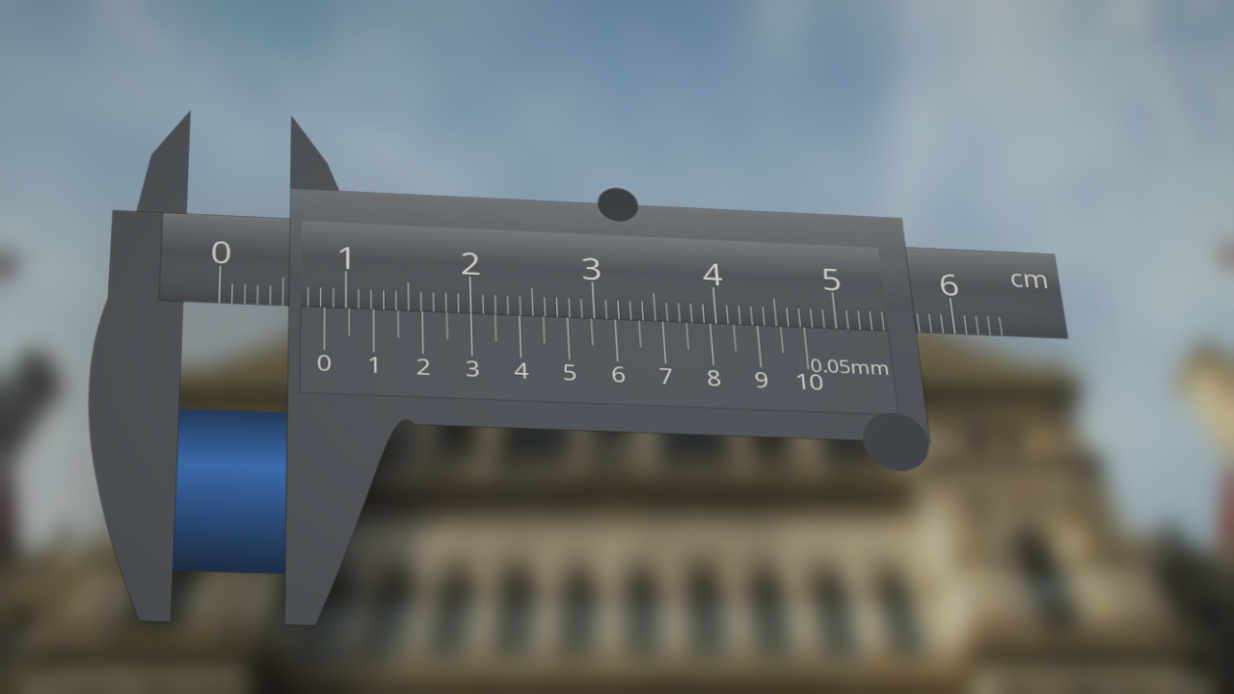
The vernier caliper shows 8.3 mm
